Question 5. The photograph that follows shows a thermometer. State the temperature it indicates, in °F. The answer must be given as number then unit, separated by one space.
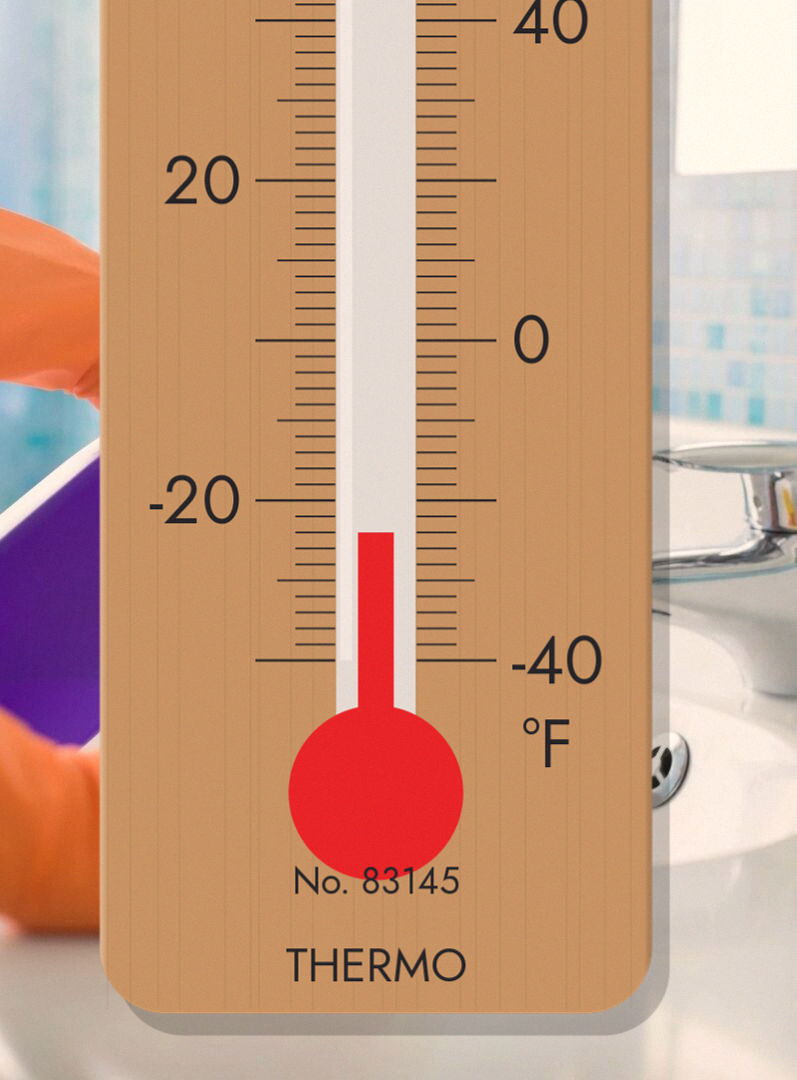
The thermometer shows -24 °F
